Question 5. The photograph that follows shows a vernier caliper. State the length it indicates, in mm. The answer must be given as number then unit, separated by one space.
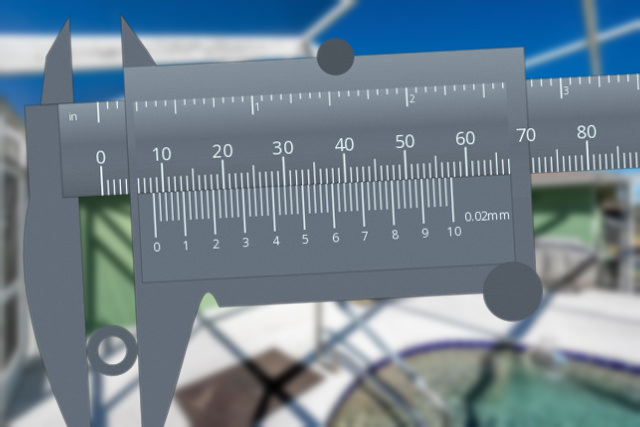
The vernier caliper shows 8.4 mm
